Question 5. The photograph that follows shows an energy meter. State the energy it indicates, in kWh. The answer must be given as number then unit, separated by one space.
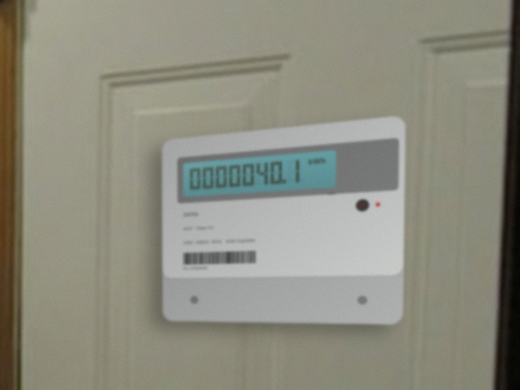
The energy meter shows 40.1 kWh
